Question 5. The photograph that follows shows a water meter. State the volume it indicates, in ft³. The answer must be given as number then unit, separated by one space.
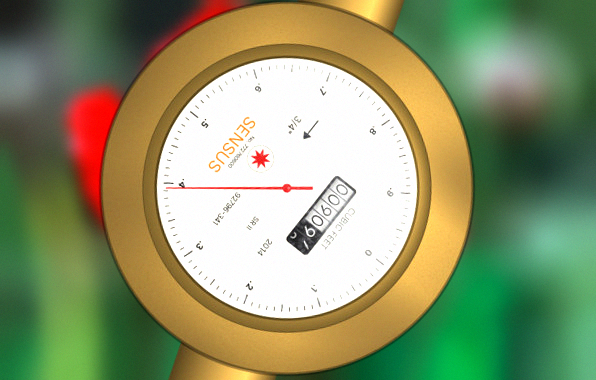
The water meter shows 9097.39 ft³
